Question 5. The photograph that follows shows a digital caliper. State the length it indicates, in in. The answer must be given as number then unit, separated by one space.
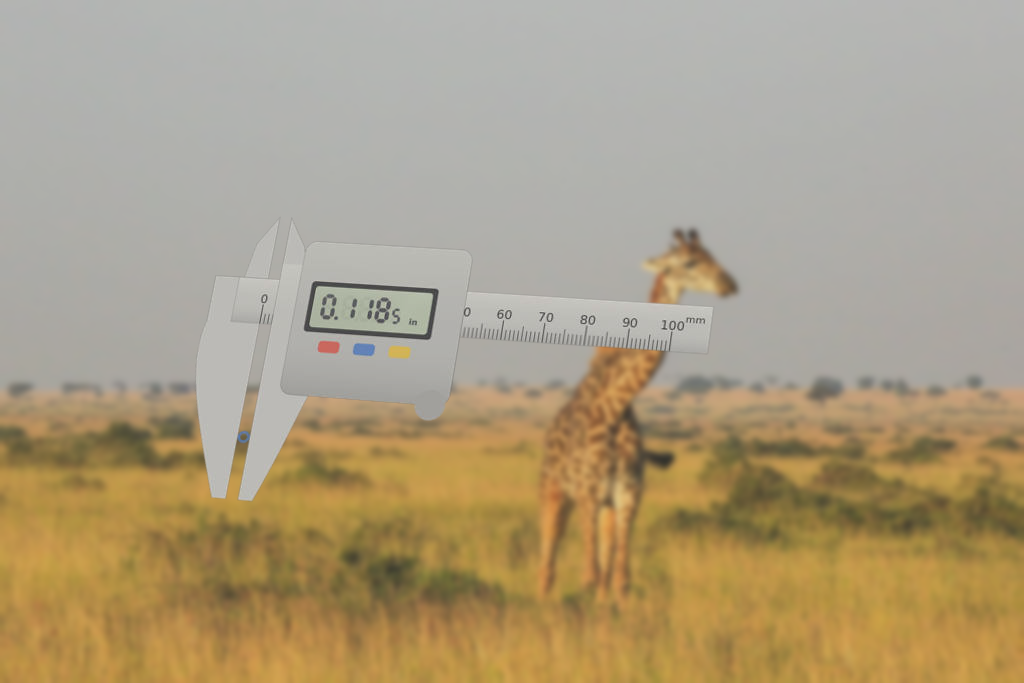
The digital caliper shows 0.1185 in
